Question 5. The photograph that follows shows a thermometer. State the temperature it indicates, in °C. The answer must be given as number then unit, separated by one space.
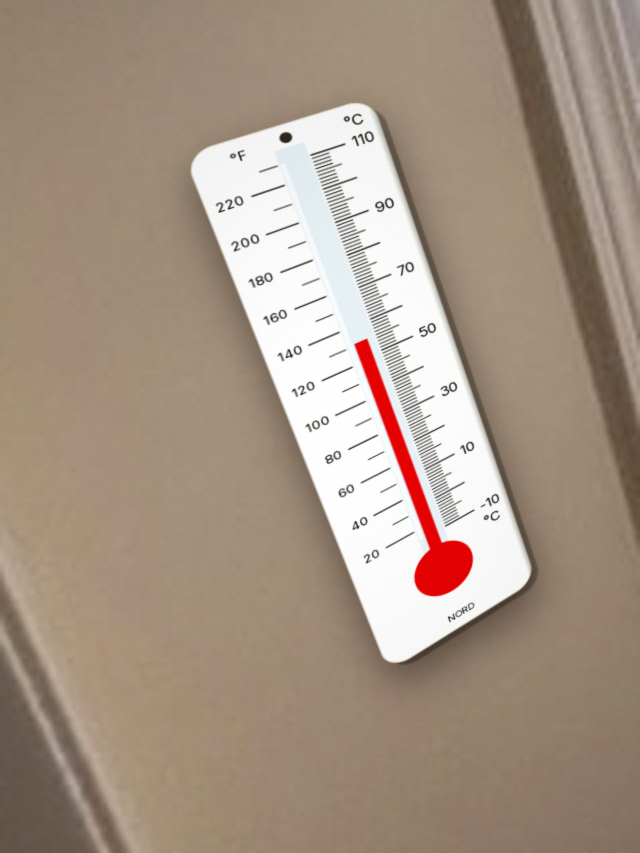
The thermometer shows 55 °C
